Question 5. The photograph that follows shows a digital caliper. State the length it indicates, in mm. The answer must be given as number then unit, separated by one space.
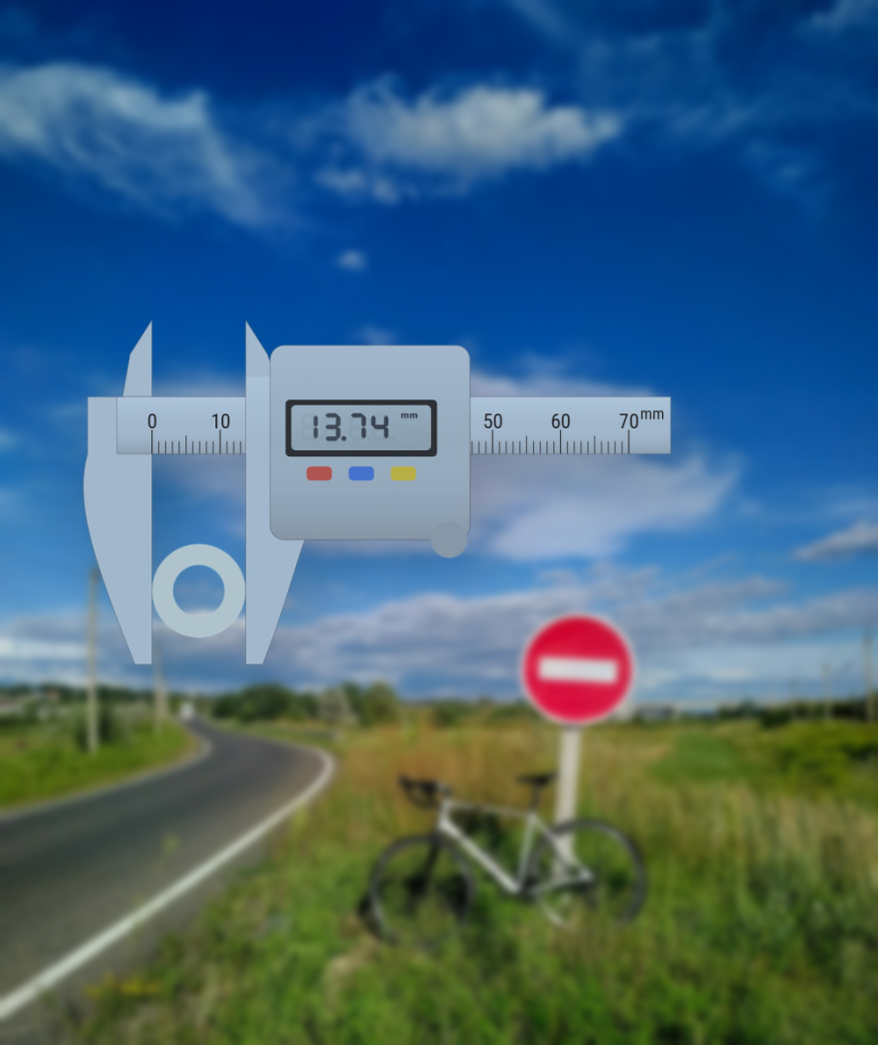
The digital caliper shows 13.74 mm
